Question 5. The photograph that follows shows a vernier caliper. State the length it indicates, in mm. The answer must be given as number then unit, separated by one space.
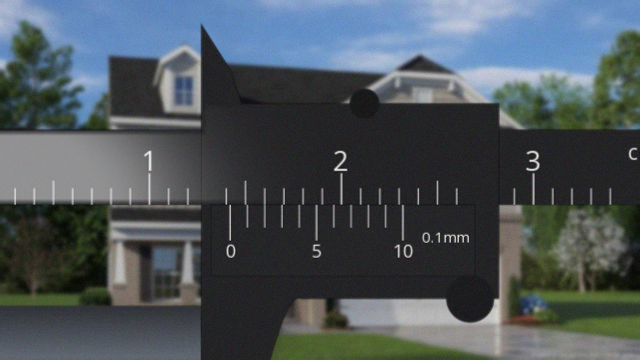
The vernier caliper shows 14.2 mm
